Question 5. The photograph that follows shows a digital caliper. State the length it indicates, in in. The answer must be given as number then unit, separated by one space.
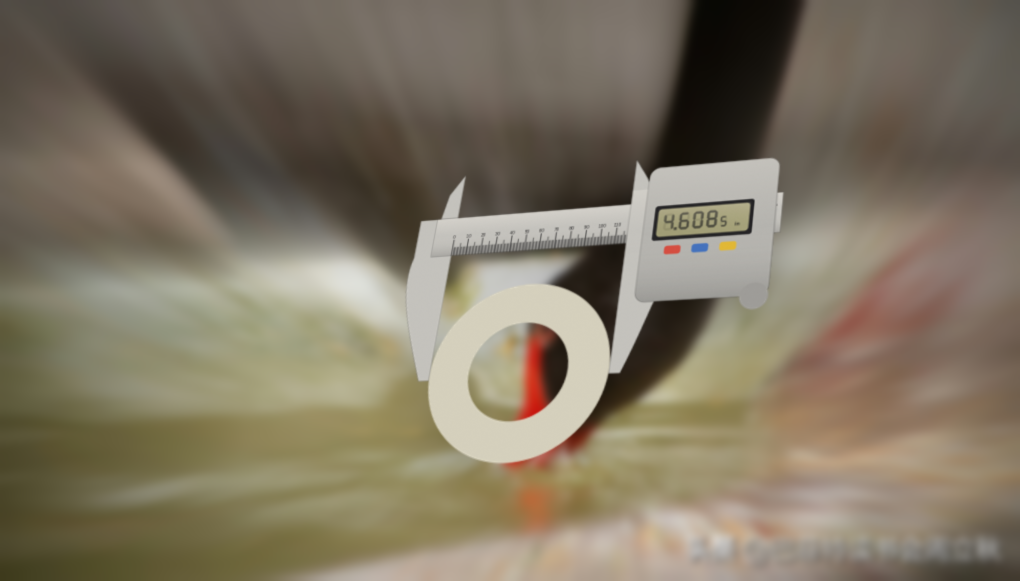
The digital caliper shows 4.6085 in
